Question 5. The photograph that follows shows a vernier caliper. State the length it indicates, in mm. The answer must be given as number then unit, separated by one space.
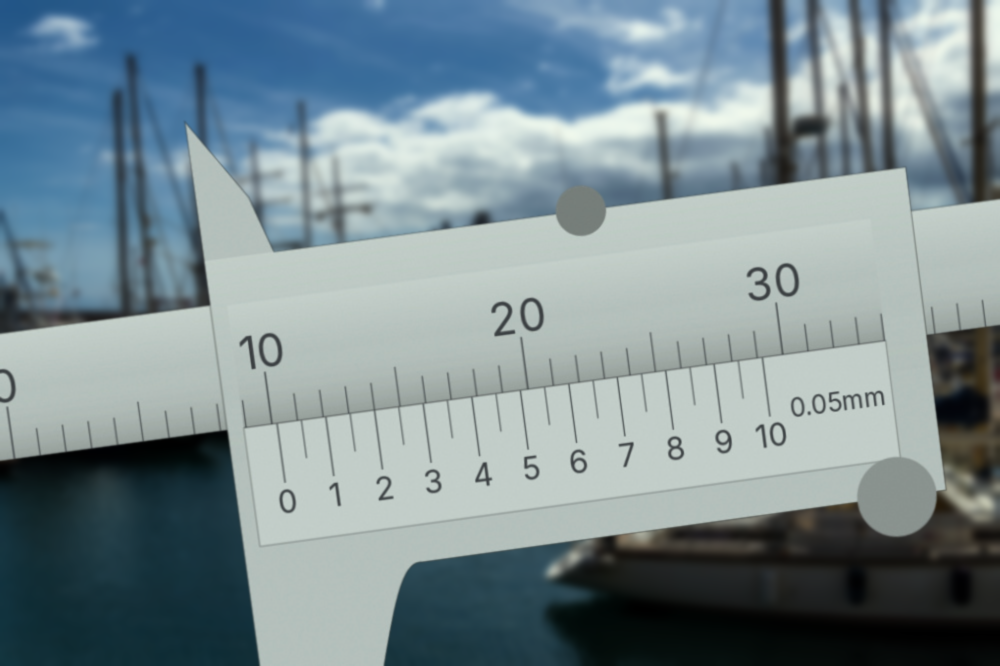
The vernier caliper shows 10.2 mm
